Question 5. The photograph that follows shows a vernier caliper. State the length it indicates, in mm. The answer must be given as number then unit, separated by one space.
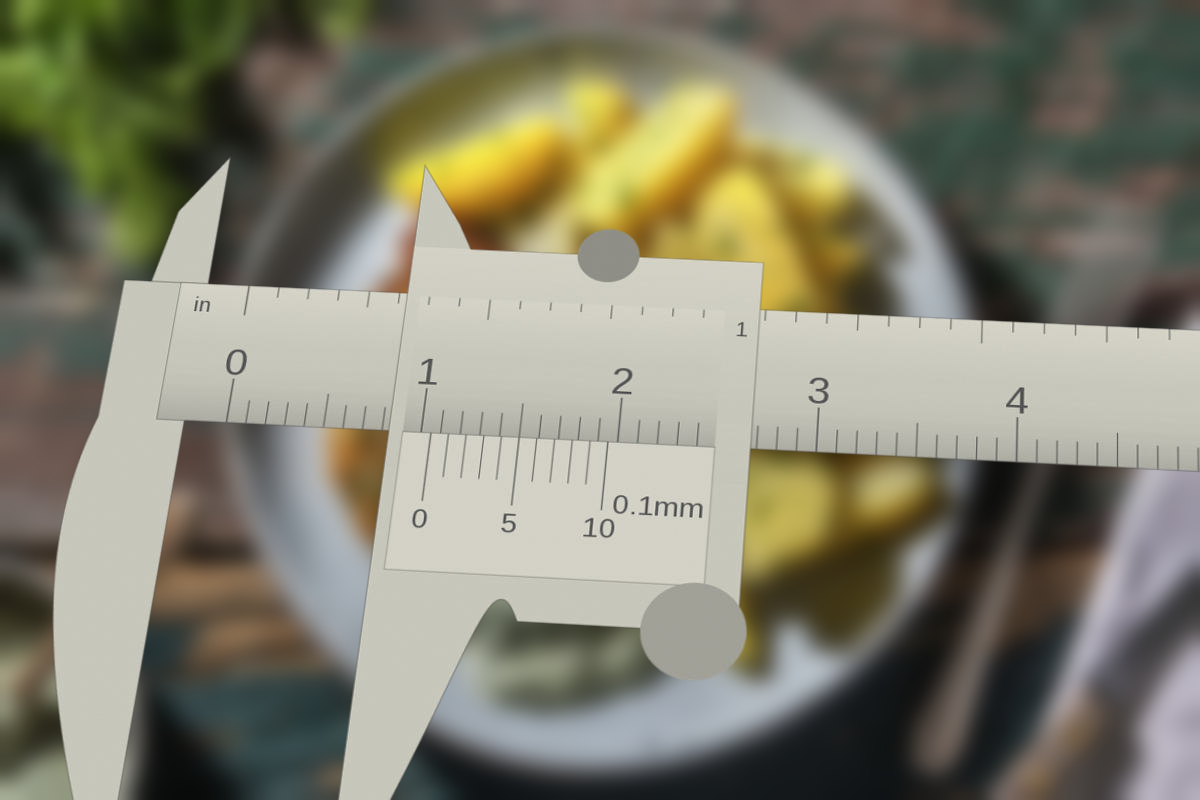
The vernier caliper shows 10.5 mm
